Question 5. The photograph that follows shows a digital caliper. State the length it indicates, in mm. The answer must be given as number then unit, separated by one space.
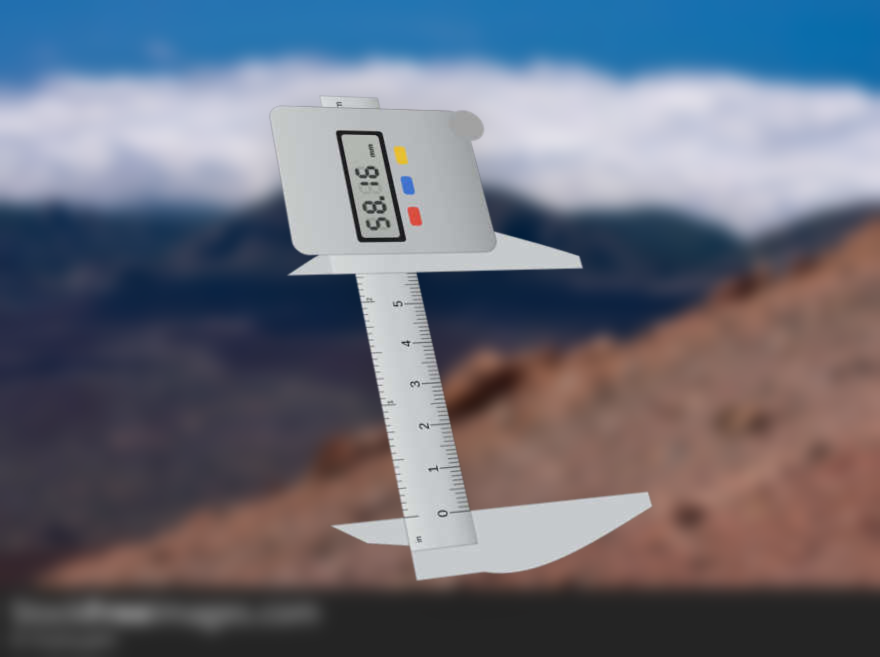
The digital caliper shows 58.16 mm
